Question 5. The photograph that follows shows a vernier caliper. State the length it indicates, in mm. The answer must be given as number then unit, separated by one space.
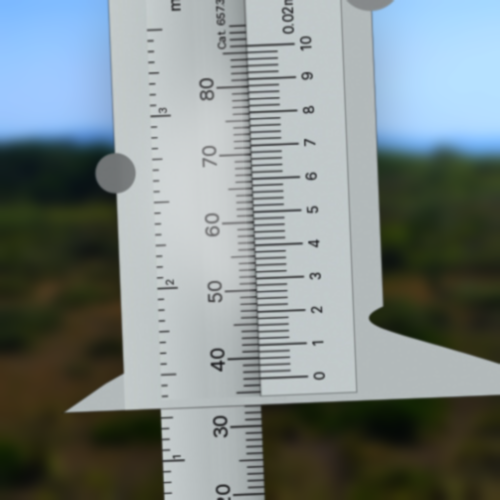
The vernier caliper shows 37.0 mm
